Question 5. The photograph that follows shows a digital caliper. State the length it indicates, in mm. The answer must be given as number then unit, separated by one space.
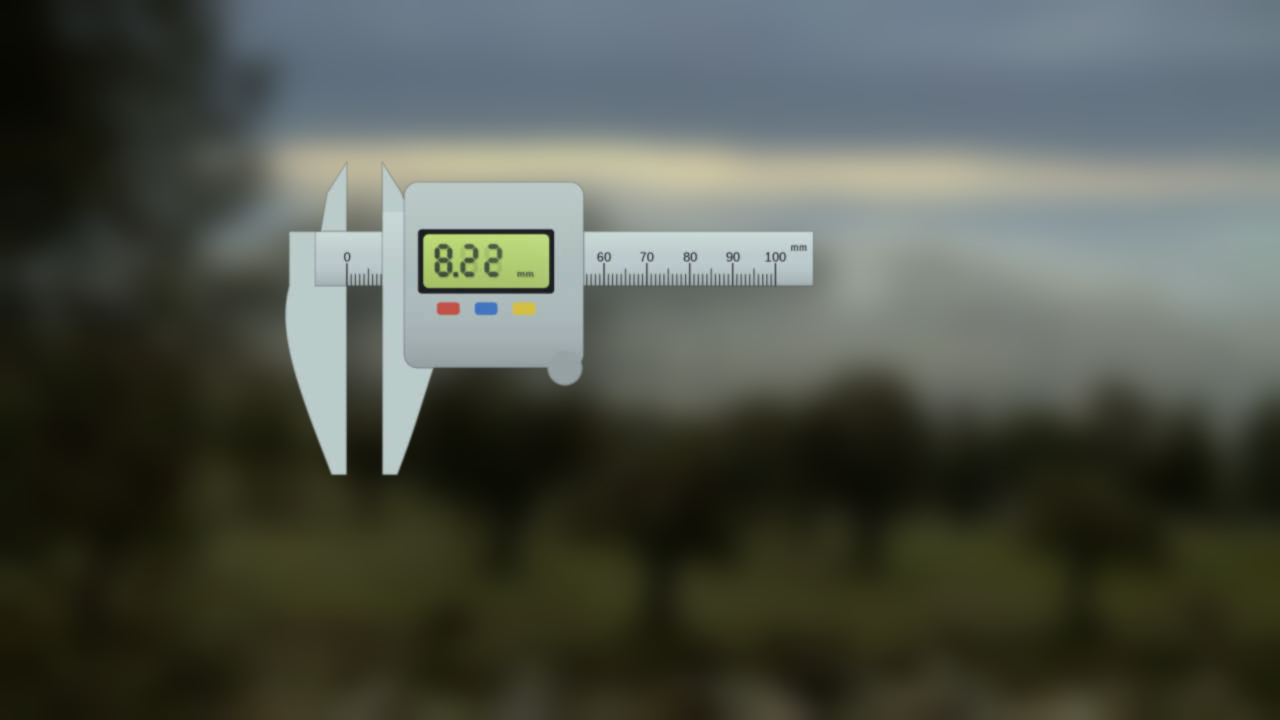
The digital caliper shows 8.22 mm
